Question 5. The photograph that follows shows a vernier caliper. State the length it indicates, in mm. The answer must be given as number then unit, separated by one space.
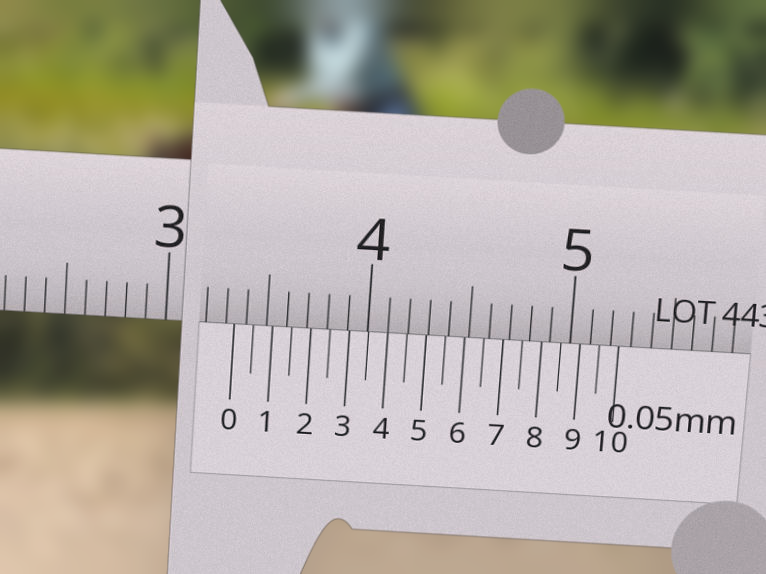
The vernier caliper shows 33.4 mm
